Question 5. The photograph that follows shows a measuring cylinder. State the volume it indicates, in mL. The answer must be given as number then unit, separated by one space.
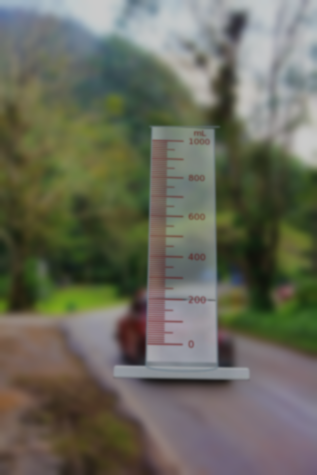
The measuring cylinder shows 200 mL
